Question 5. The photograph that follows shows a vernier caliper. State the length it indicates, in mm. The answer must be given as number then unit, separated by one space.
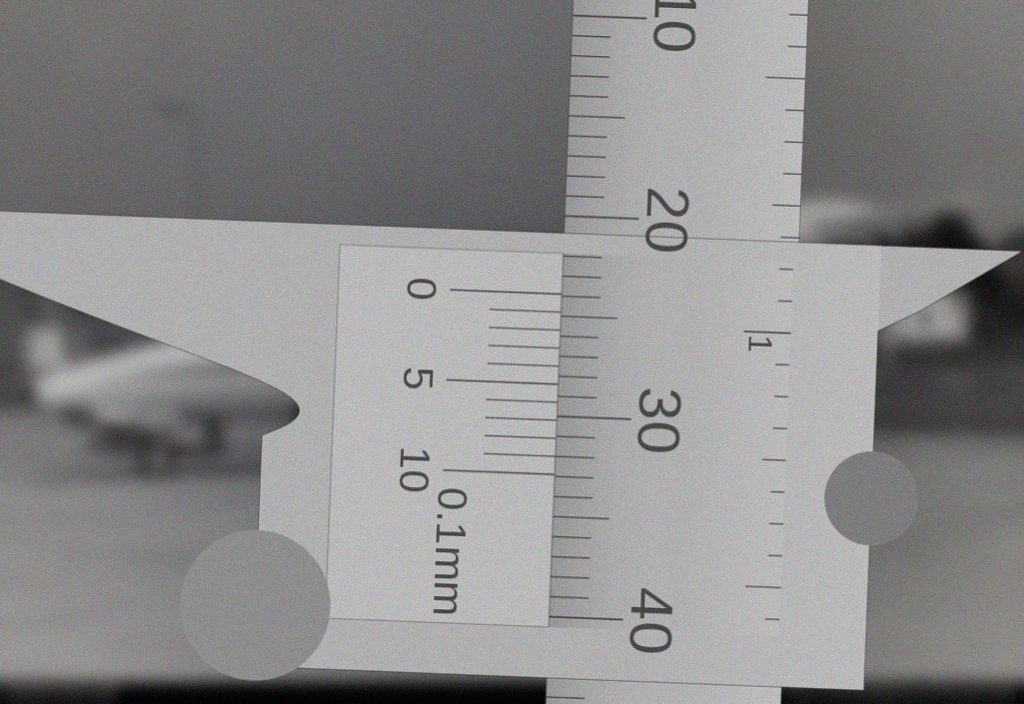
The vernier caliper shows 23.9 mm
